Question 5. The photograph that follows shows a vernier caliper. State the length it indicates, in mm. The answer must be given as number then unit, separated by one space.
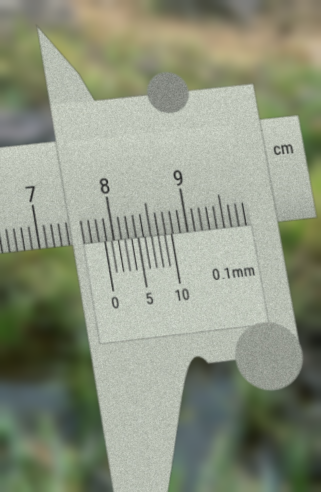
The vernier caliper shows 78.8 mm
